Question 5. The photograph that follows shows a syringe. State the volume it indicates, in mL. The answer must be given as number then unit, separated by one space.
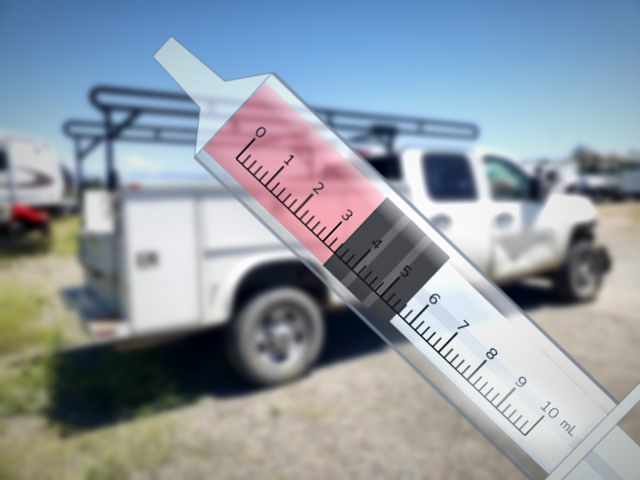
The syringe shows 3.4 mL
